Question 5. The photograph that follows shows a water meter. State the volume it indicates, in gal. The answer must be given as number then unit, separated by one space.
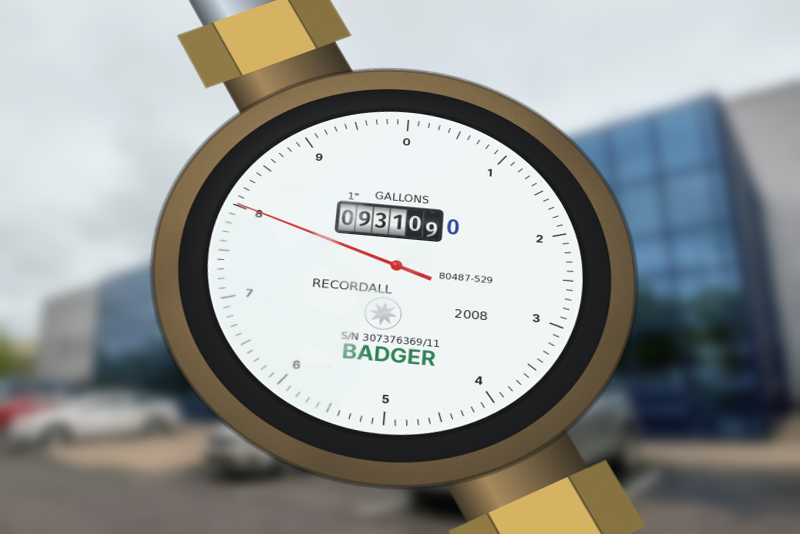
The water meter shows 931088.0 gal
